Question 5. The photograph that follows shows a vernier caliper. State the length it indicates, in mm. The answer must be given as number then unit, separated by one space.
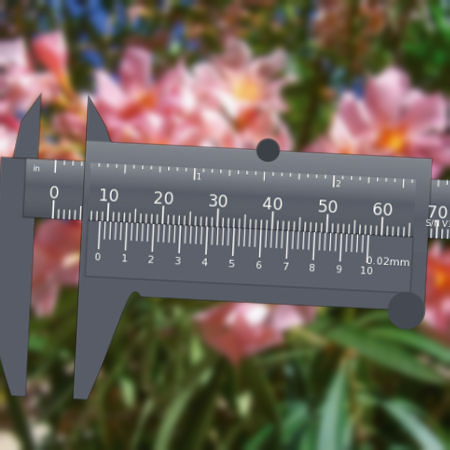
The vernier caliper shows 8.6 mm
